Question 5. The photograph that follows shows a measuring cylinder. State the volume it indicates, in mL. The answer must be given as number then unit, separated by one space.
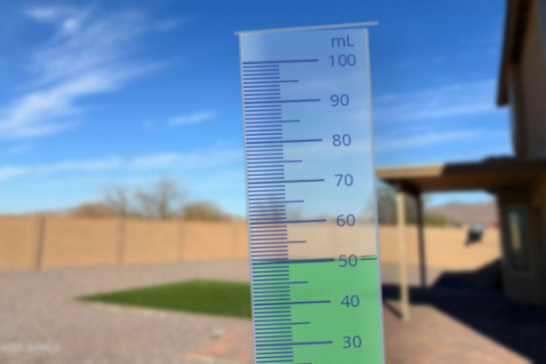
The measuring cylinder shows 50 mL
